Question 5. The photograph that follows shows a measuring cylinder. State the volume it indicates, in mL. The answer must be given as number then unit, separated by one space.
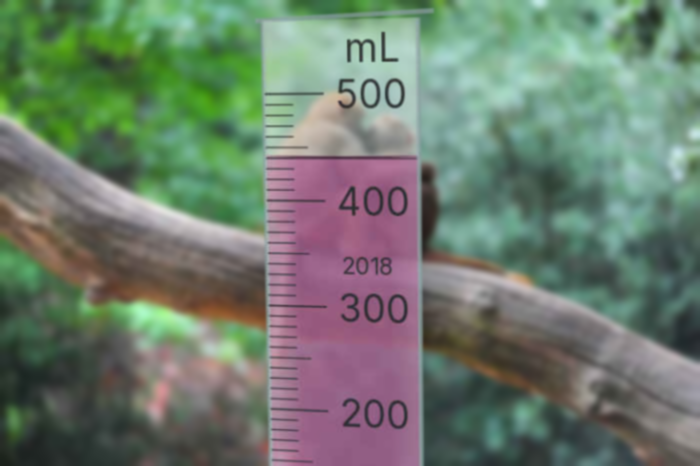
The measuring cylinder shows 440 mL
